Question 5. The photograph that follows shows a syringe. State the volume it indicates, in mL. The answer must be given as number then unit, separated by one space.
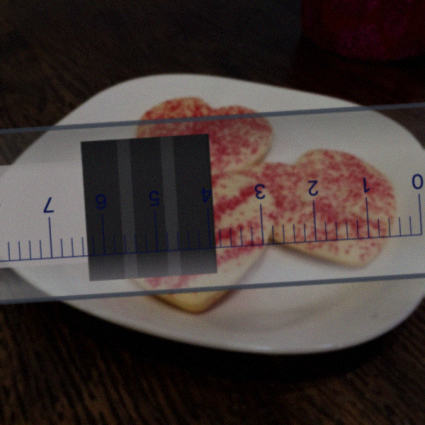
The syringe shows 3.9 mL
